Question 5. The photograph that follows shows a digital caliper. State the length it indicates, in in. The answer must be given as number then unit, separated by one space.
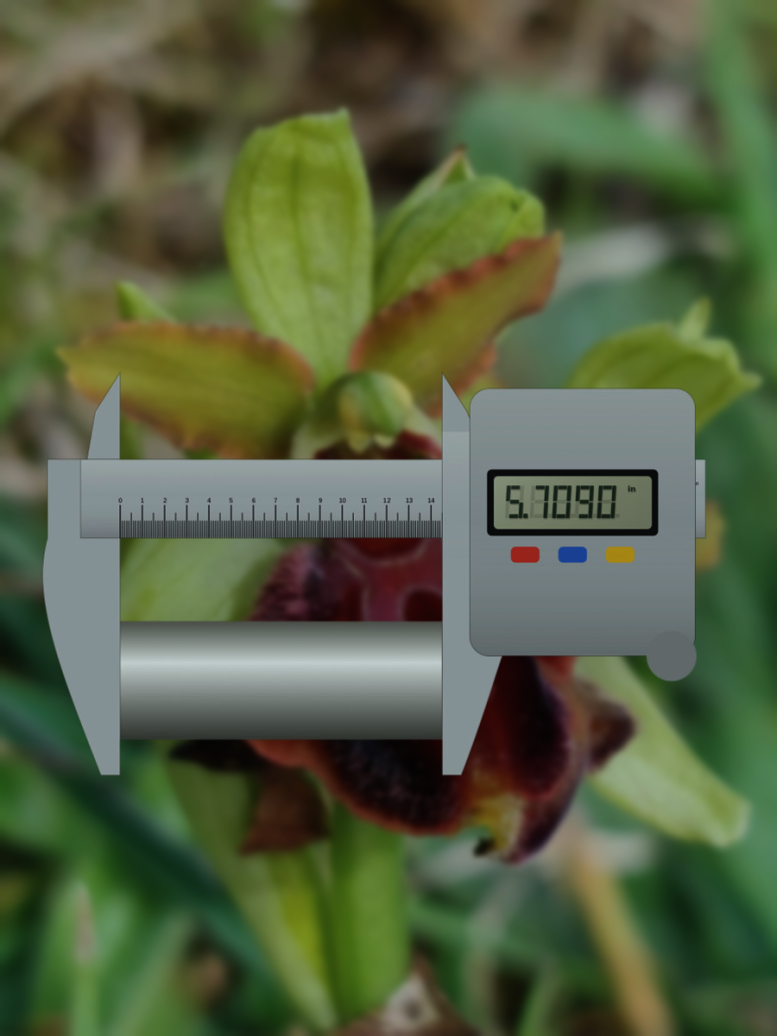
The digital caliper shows 5.7090 in
